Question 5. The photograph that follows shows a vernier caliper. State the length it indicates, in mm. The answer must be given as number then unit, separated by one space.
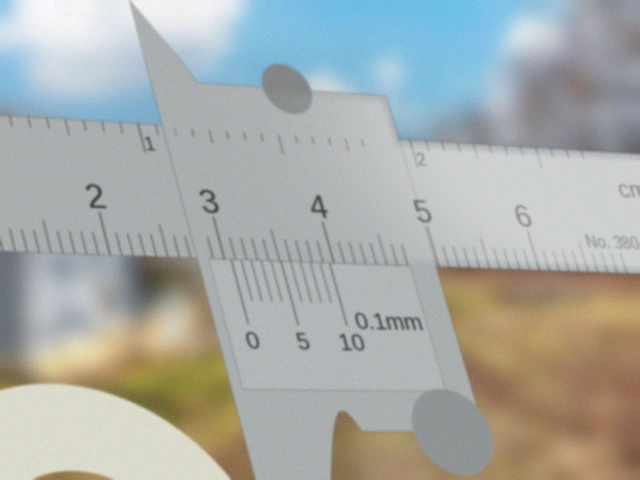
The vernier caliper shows 30.6 mm
